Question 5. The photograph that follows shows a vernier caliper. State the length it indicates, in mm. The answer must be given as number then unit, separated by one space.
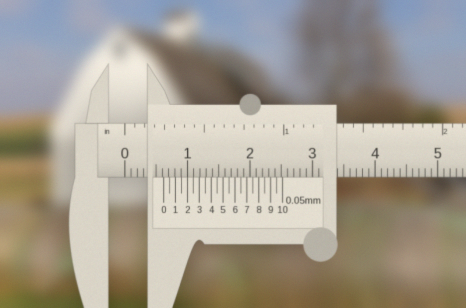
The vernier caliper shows 6.2 mm
